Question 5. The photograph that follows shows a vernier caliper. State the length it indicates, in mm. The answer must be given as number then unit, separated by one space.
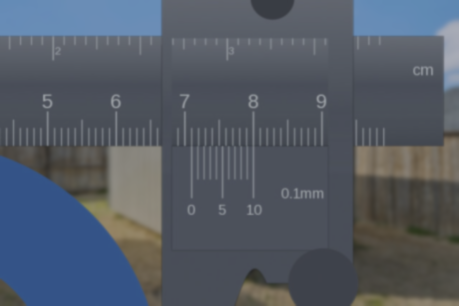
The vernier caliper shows 71.0 mm
